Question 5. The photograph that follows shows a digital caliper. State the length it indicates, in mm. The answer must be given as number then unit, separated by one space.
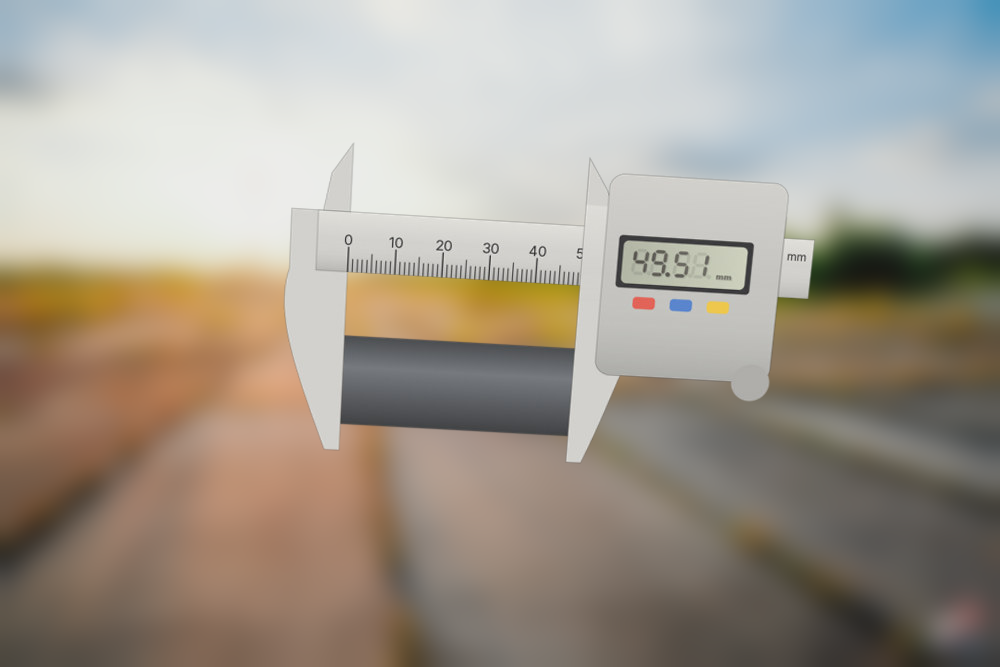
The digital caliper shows 49.51 mm
